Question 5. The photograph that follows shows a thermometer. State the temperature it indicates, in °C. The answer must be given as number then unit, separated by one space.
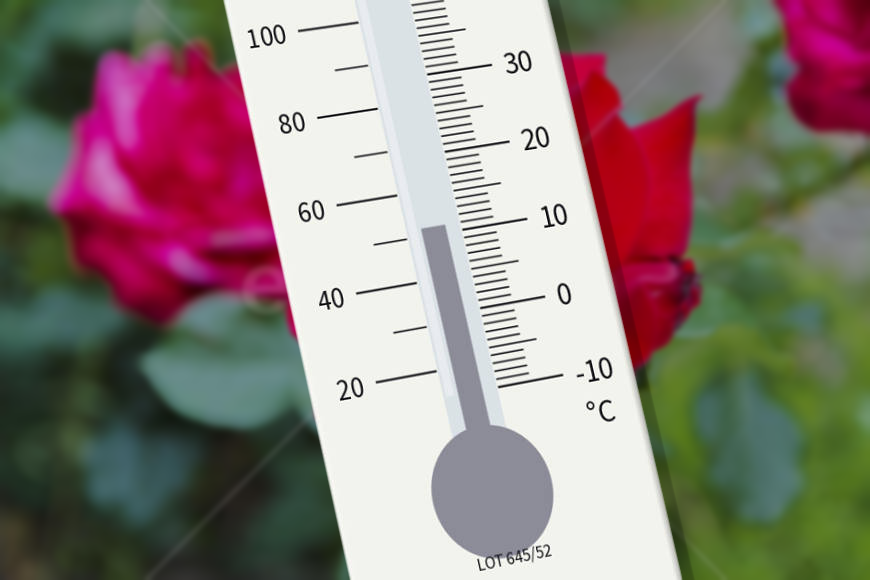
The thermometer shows 11 °C
